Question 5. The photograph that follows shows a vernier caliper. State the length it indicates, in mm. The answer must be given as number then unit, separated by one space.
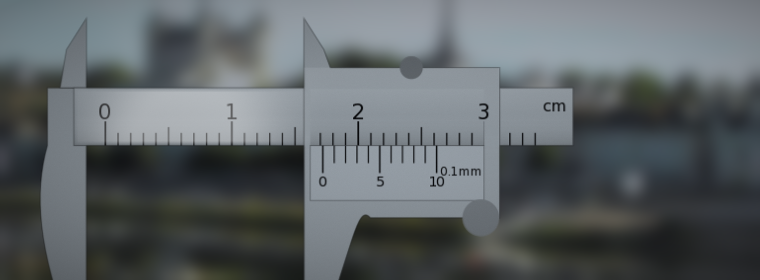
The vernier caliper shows 17.2 mm
